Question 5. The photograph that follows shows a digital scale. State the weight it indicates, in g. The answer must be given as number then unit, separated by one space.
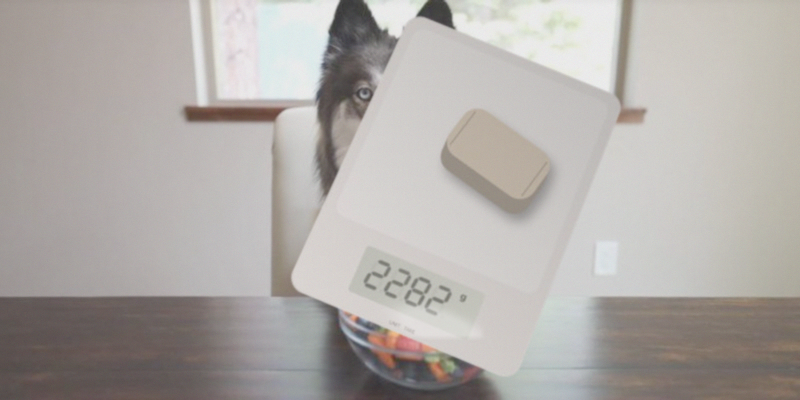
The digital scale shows 2282 g
